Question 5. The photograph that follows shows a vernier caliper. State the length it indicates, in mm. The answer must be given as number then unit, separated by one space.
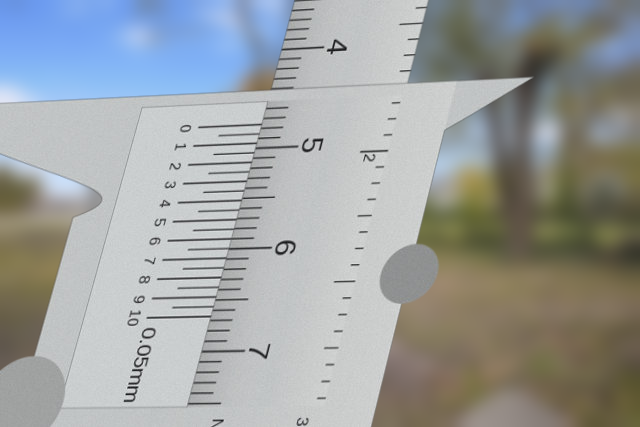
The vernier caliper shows 47.6 mm
